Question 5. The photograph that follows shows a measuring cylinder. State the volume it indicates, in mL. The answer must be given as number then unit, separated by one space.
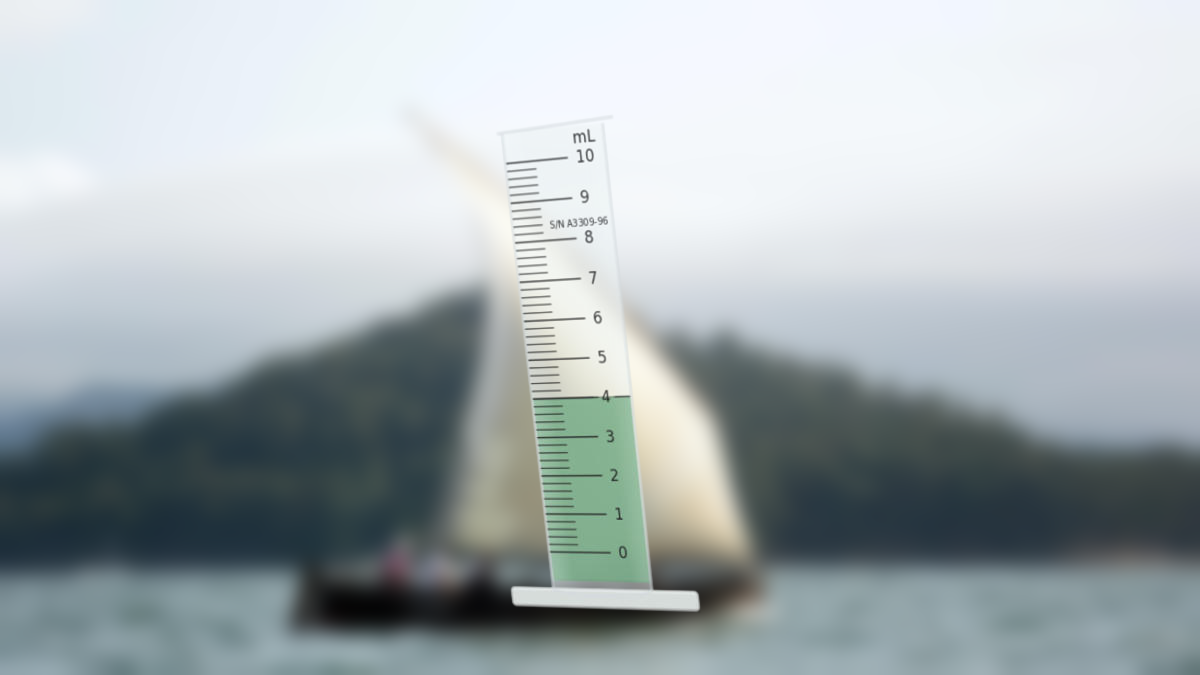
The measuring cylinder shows 4 mL
